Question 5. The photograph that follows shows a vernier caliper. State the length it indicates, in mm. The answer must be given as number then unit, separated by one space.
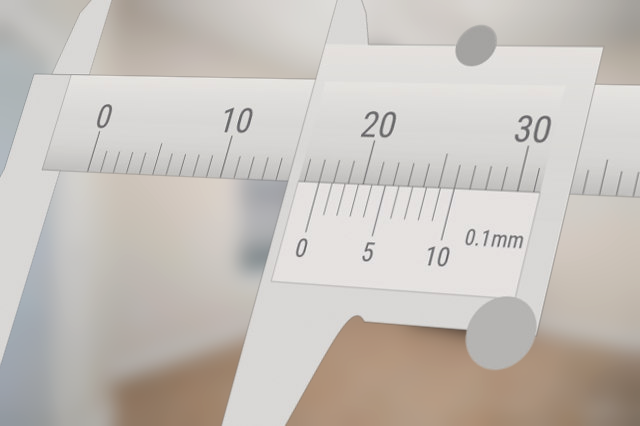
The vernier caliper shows 17.0 mm
